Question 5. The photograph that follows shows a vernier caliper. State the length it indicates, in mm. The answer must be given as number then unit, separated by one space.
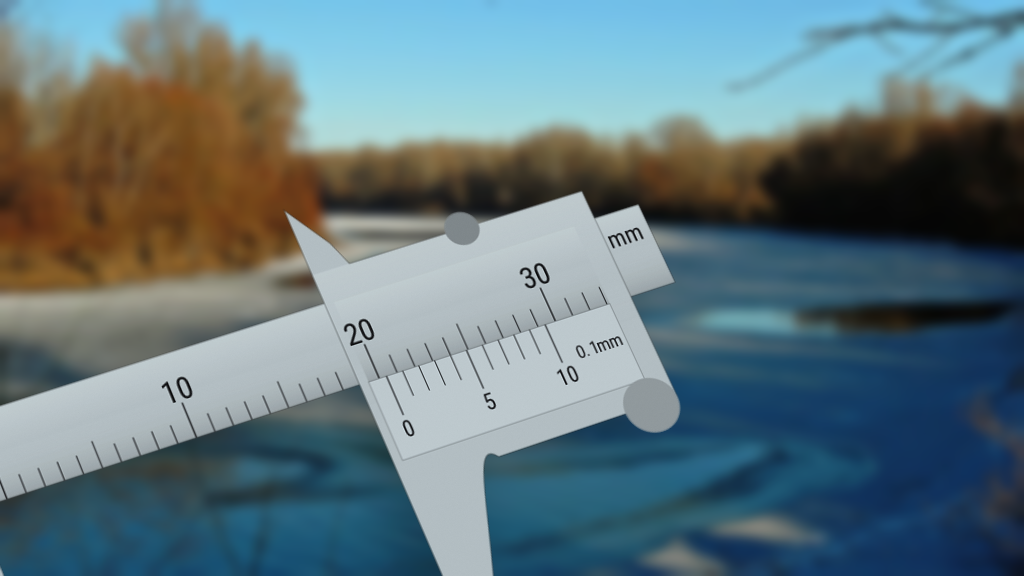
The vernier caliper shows 20.4 mm
